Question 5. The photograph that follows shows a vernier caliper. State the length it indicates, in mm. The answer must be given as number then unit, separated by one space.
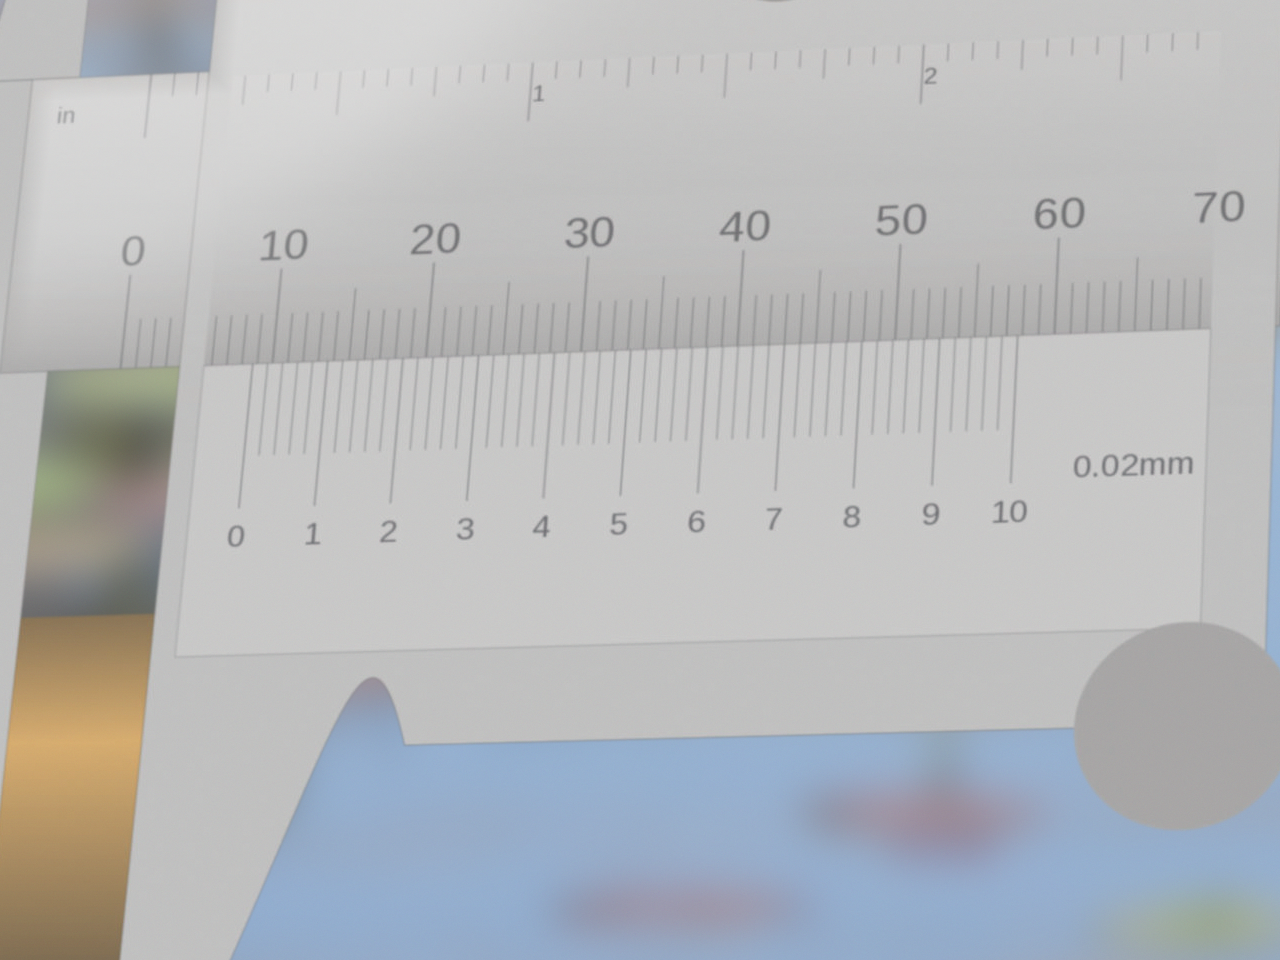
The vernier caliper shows 8.7 mm
